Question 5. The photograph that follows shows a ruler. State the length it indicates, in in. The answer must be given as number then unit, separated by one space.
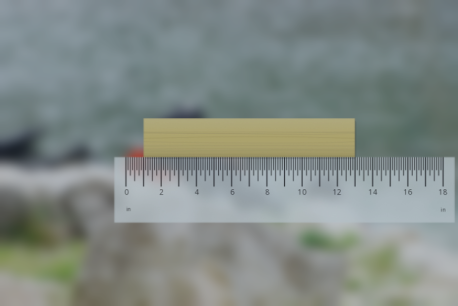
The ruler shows 12 in
